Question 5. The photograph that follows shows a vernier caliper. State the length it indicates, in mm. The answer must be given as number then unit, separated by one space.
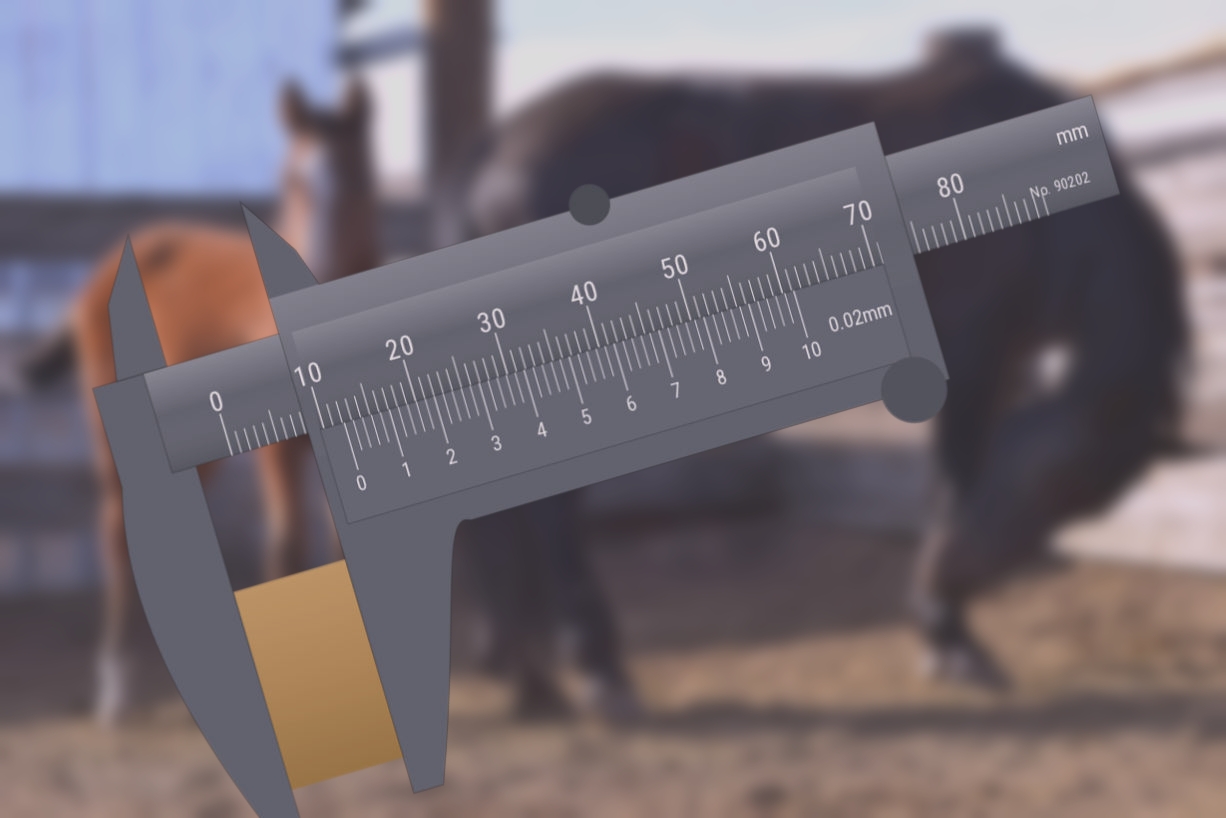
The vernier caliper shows 12.2 mm
